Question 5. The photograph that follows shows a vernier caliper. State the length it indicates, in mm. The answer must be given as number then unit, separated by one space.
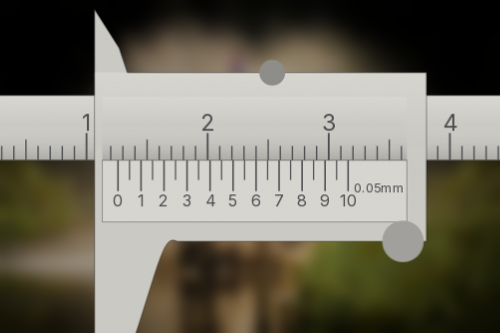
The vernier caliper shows 12.6 mm
